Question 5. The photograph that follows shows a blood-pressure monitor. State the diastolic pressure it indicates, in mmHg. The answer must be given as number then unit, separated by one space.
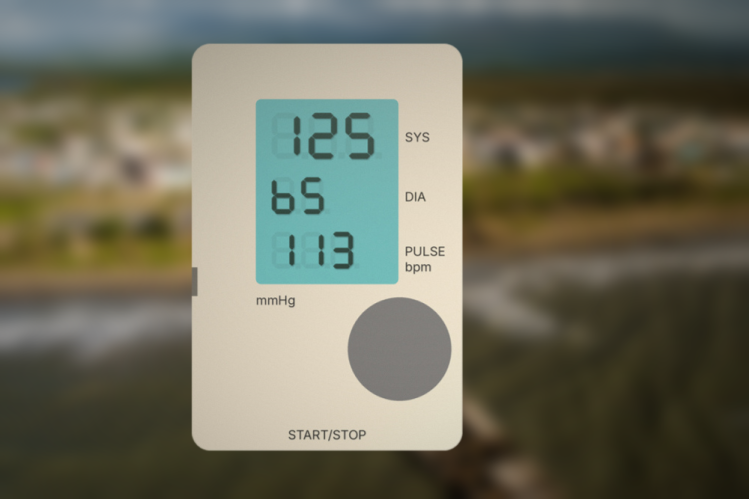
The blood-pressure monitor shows 65 mmHg
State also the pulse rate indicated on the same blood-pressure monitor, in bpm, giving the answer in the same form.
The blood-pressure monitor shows 113 bpm
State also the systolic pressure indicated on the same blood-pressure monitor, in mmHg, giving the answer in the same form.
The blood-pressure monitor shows 125 mmHg
